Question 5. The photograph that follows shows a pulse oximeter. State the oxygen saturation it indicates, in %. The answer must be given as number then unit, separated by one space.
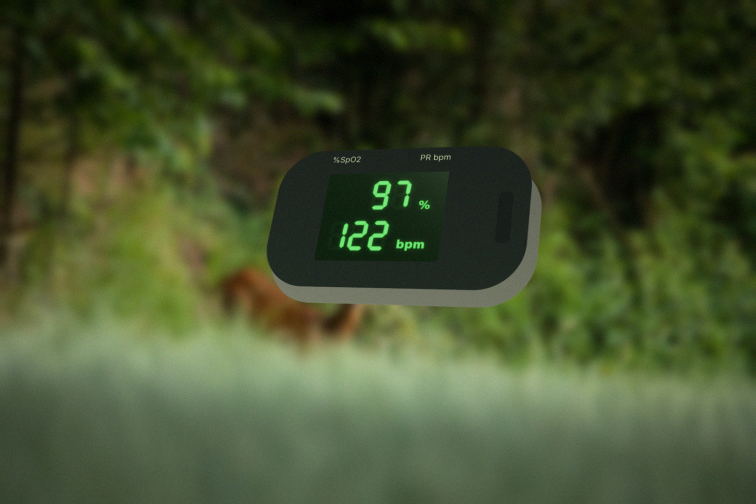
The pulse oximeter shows 97 %
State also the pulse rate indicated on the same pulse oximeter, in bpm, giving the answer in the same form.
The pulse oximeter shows 122 bpm
